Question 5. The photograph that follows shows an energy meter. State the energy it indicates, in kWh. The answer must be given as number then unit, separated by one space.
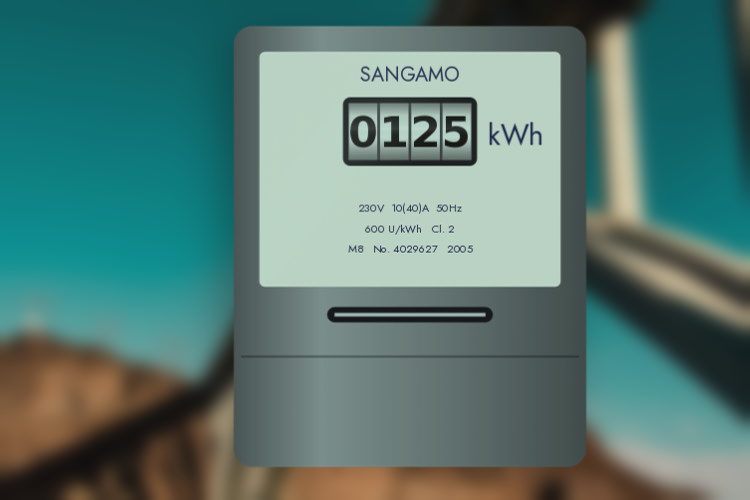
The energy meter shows 125 kWh
